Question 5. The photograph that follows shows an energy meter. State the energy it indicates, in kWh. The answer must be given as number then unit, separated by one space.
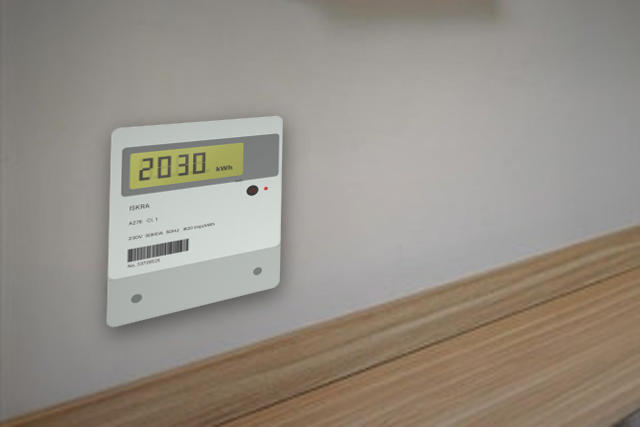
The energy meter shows 2030 kWh
